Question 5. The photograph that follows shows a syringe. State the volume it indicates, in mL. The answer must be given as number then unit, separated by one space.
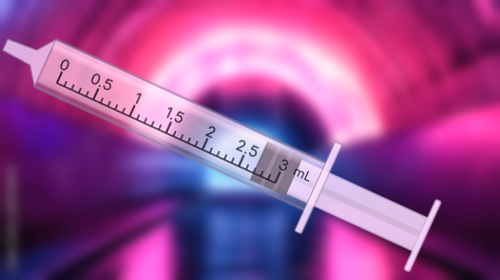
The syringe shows 2.7 mL
